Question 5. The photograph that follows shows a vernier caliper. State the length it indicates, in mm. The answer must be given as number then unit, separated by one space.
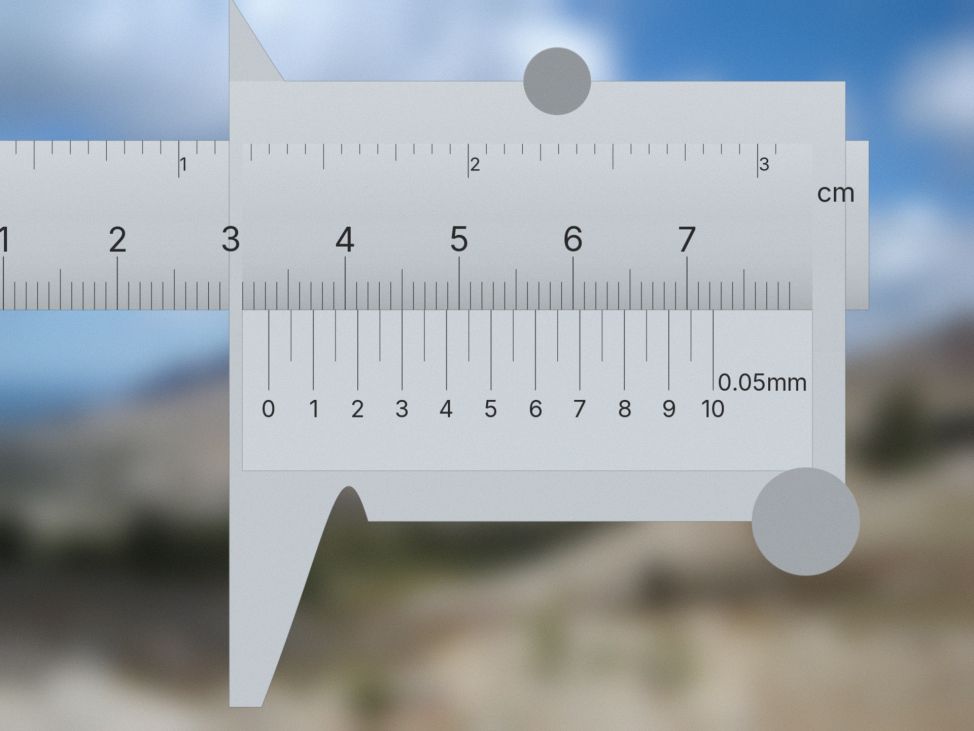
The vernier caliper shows 33.3 mm
